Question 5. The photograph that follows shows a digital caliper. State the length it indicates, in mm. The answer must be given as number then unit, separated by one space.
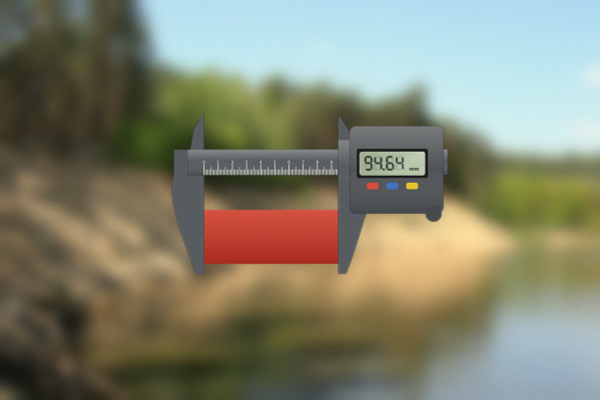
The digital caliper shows 94.64 mm
